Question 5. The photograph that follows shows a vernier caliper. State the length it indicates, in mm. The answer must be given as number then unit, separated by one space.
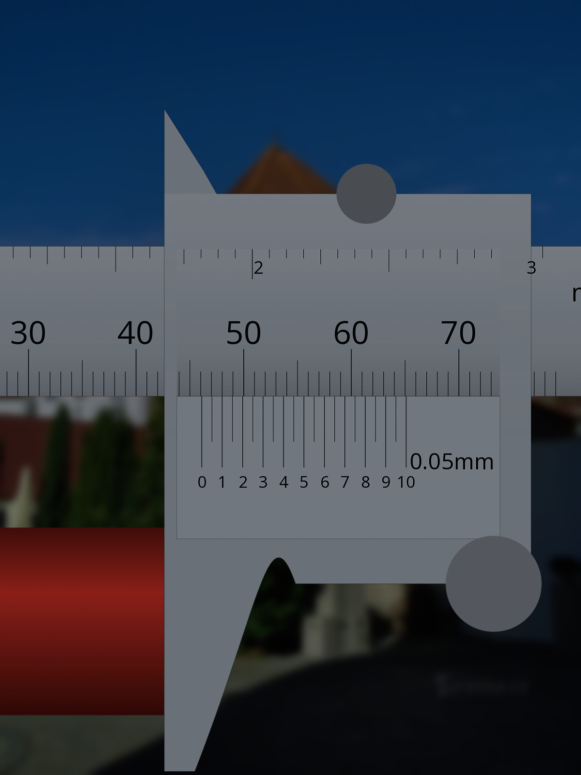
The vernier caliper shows 46.1 mm
